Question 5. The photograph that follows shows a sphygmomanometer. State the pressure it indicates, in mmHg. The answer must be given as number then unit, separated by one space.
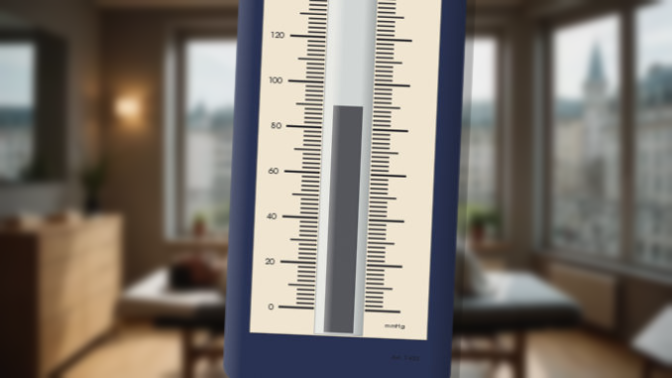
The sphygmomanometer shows 90 mmHg
